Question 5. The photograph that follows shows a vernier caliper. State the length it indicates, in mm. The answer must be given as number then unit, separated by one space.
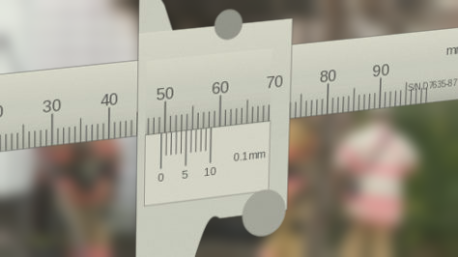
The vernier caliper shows 49.4 mm
